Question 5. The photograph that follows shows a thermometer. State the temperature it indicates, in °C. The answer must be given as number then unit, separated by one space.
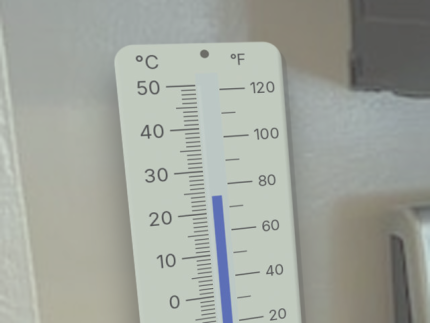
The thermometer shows 24 °C
